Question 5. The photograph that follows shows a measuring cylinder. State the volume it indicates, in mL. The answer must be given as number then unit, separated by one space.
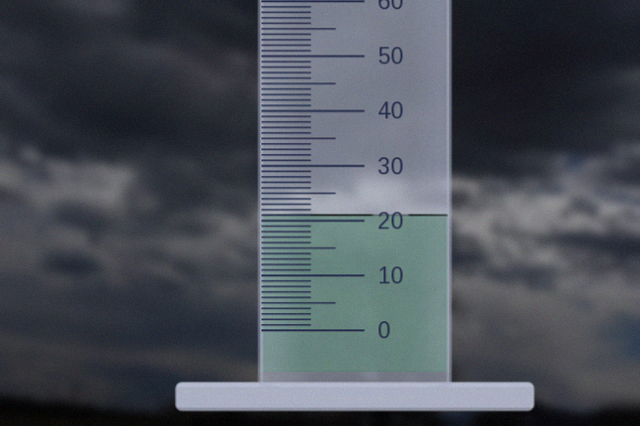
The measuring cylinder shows 21 mL
